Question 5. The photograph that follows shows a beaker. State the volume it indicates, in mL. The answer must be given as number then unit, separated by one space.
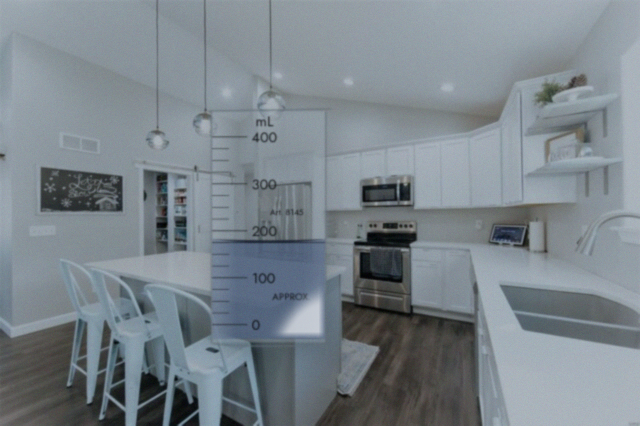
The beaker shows 175 mL
